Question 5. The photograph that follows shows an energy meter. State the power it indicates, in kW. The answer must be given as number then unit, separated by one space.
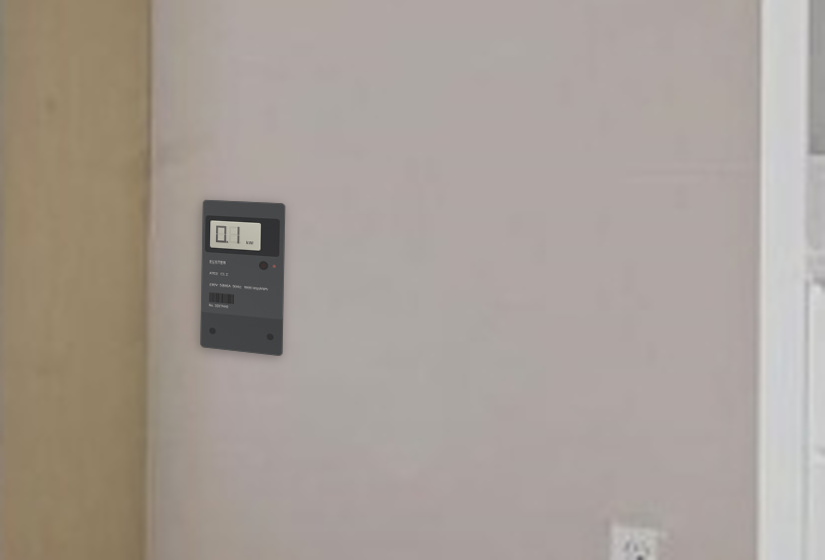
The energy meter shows 0.1 kW
